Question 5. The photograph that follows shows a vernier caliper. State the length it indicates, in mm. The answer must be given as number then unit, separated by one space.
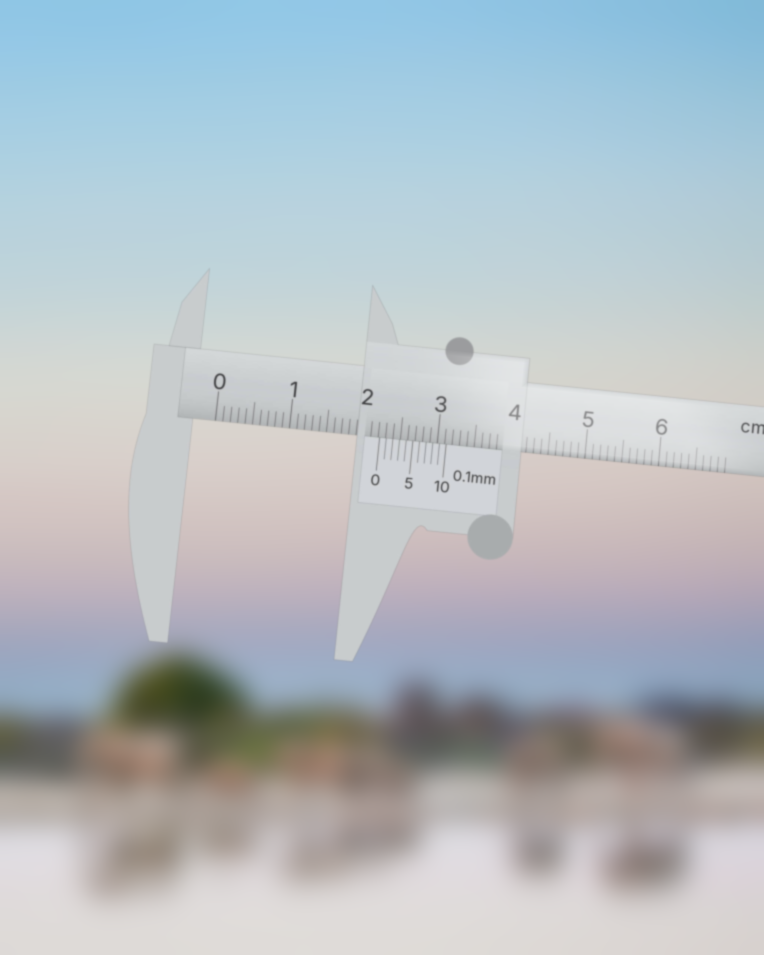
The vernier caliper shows 22.2 mm
